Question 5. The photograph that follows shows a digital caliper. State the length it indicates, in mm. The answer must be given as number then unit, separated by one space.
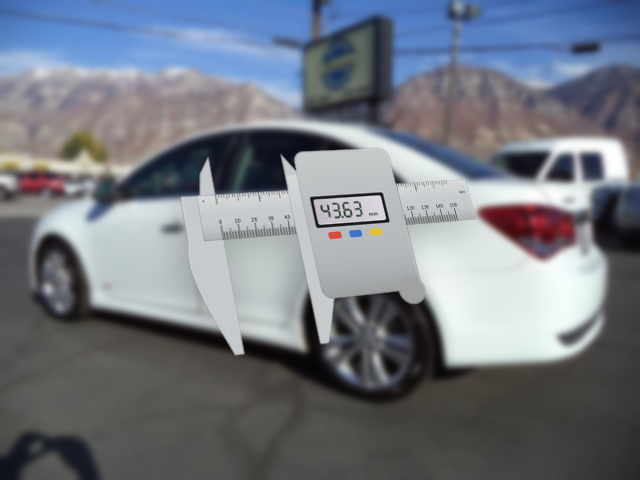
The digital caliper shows 43.63 mm
